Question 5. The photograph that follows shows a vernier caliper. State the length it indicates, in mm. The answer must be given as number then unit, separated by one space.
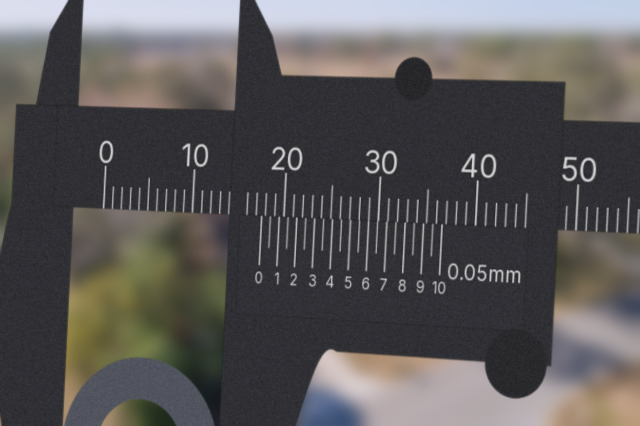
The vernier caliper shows 17.6 mm
